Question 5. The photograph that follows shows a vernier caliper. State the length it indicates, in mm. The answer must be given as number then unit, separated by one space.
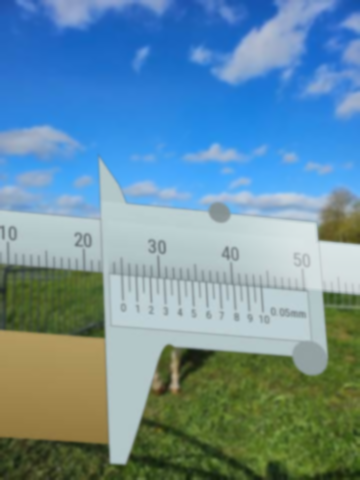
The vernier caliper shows 25.0 mm
